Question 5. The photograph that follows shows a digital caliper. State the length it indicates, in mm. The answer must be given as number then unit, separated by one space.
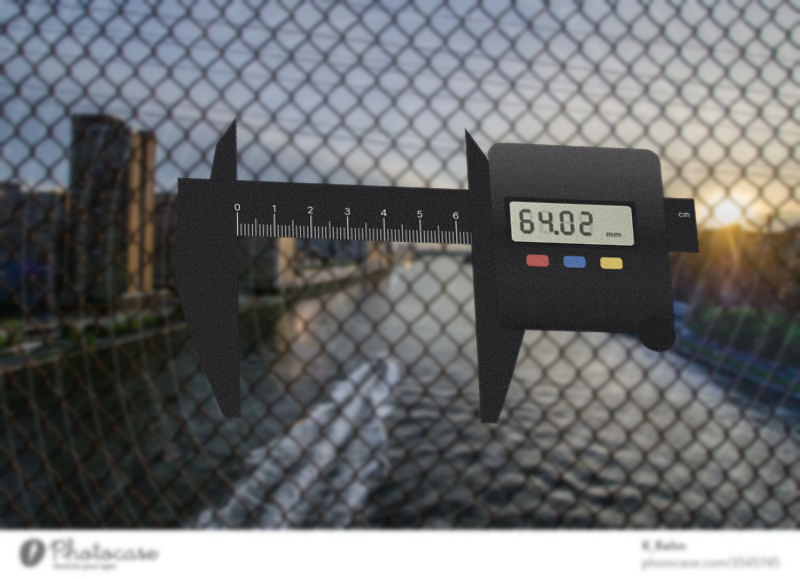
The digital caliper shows 64.02 mm
